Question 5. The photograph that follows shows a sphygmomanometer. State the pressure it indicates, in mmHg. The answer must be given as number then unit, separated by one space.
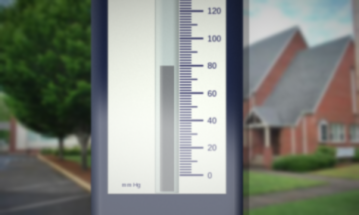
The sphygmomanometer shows 80 mmHg
